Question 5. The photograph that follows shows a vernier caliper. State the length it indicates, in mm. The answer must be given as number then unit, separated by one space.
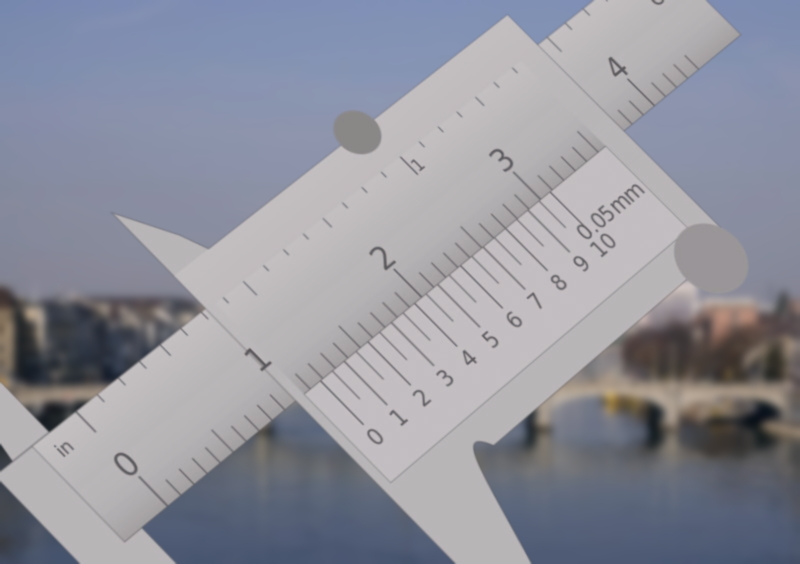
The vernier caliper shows 11.8 mm
